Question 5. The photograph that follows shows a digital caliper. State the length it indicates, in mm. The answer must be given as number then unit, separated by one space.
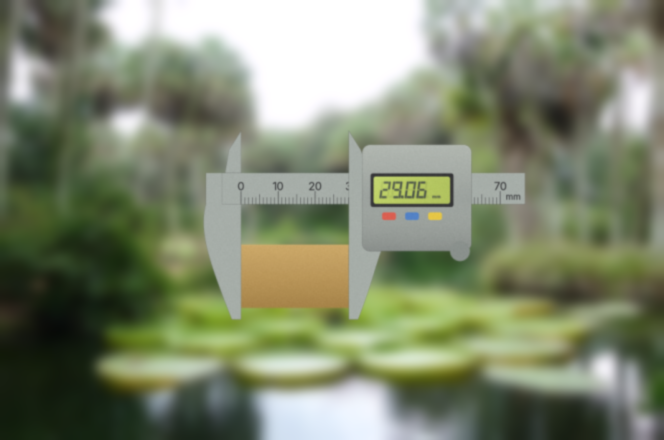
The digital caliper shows 29.06 mm
